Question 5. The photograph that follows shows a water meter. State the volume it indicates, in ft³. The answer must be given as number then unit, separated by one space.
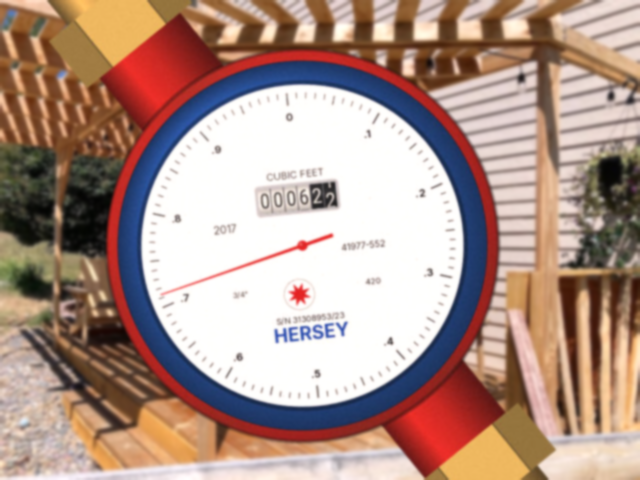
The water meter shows 621.71 ft³
